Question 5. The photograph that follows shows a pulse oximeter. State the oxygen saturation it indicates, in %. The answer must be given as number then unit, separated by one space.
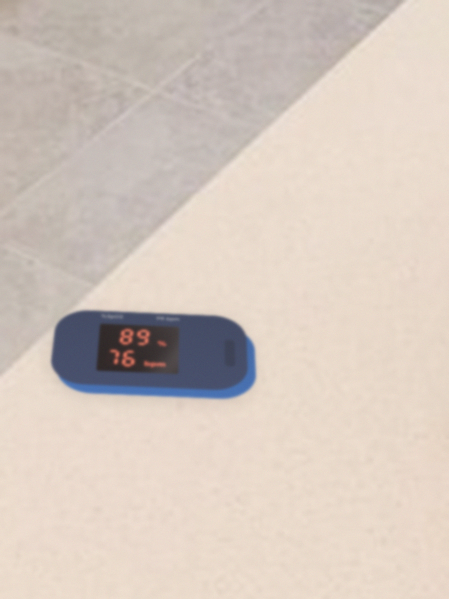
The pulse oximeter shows 89 %
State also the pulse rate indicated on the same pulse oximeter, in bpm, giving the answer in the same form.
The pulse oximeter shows 76 bpm
